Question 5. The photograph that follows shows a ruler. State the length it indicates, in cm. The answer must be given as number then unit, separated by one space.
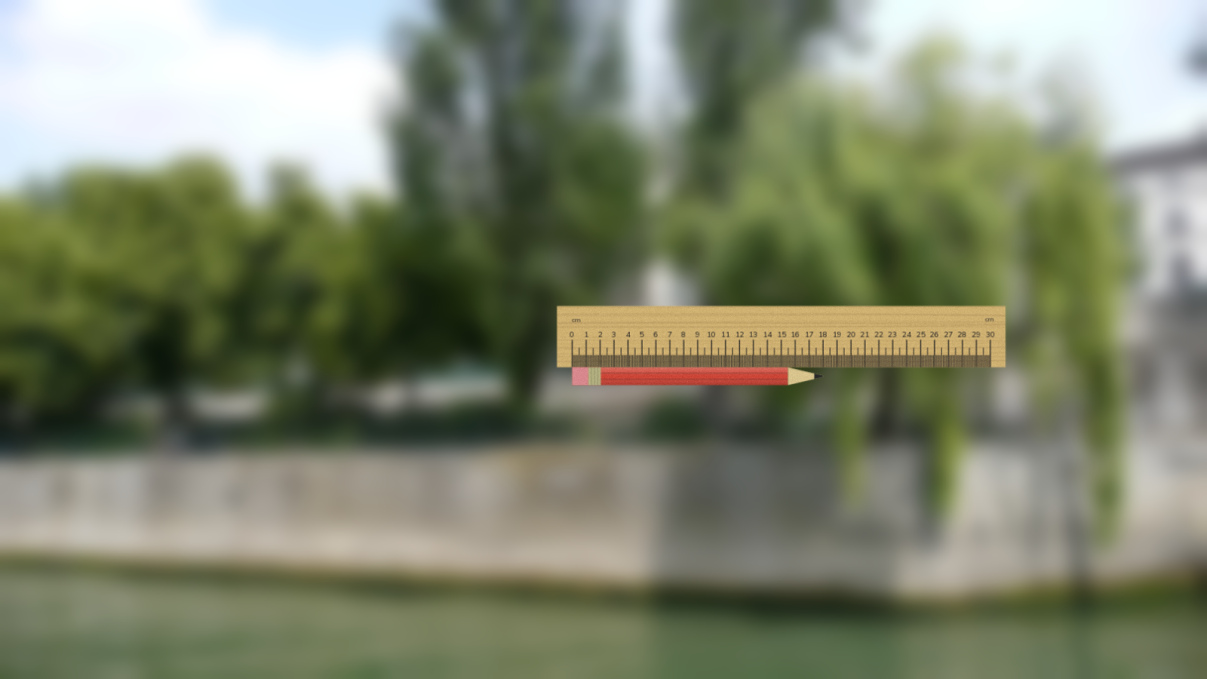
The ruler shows 18 cm
